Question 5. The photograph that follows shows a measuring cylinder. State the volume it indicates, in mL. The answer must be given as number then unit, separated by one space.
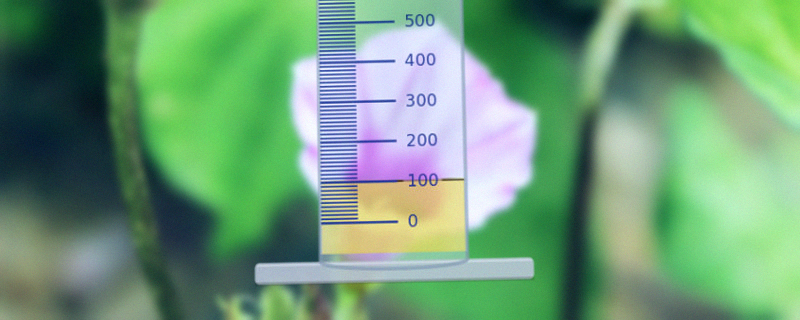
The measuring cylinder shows 100 mL
